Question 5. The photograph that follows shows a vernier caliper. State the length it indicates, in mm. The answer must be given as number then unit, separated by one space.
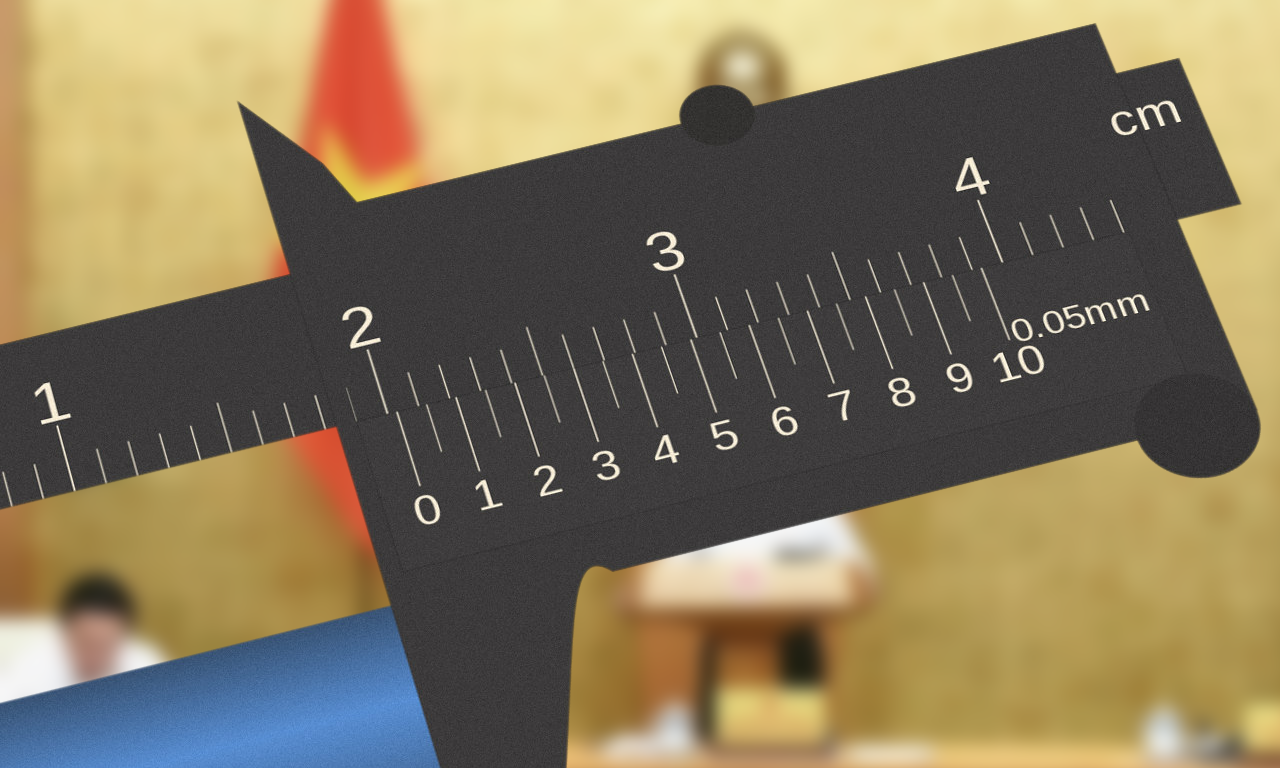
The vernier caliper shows 20.30 mm
